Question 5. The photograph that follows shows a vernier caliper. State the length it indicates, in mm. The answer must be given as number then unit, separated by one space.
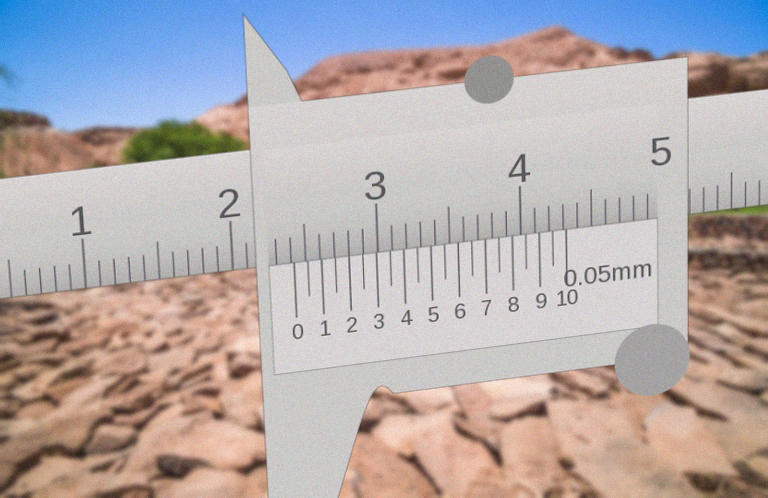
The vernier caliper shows 24.2 mm
